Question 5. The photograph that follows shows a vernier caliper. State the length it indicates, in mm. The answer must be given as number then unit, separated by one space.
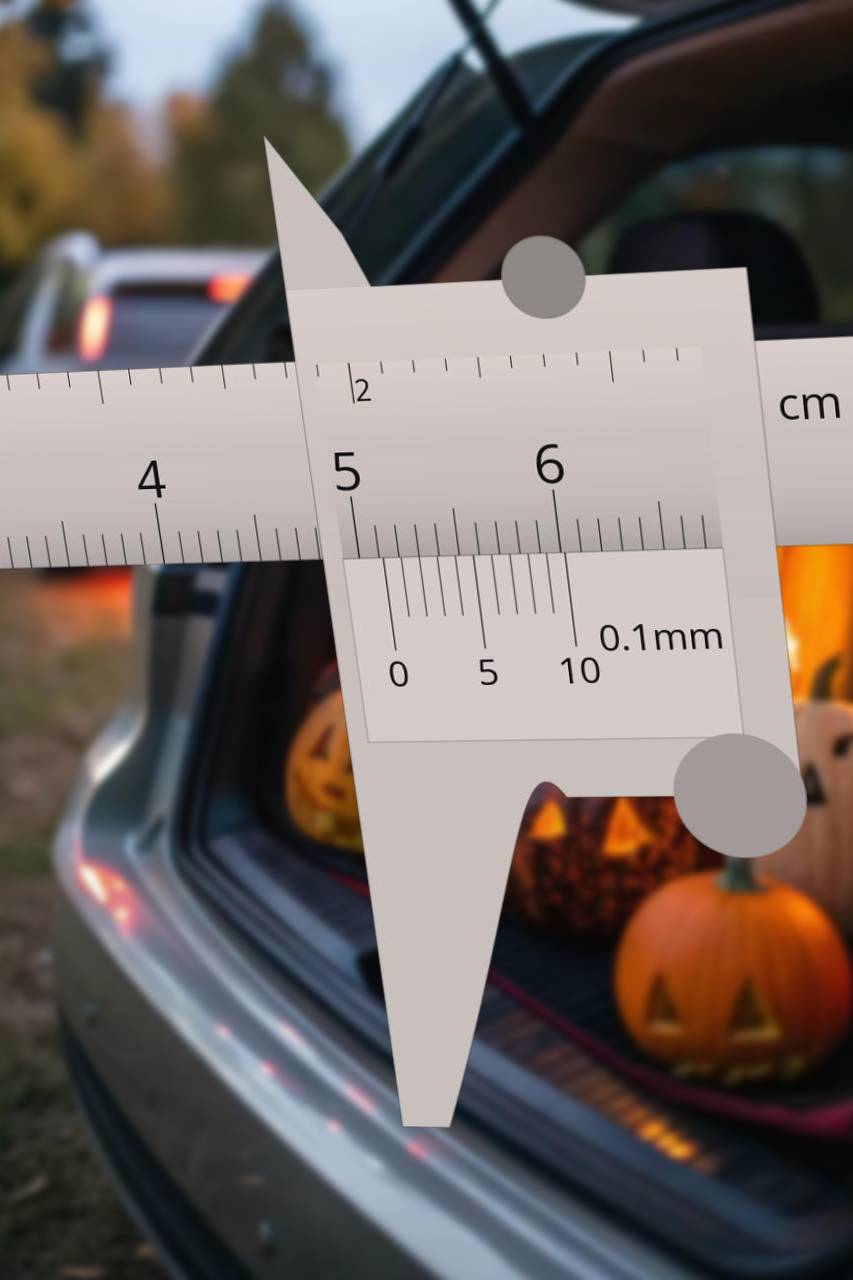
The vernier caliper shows 51.2 mm
